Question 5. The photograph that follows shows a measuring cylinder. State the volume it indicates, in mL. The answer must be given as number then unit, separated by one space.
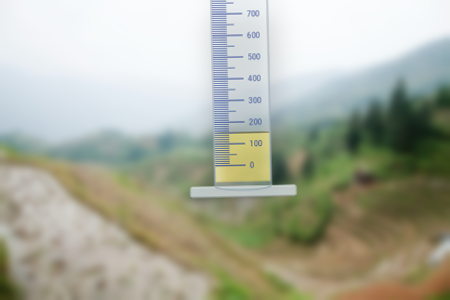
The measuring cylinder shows 150 mL
